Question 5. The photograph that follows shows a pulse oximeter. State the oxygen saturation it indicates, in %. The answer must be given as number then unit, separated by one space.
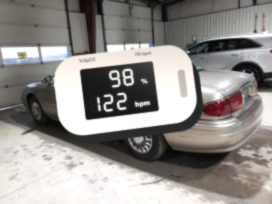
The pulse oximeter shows 98 %
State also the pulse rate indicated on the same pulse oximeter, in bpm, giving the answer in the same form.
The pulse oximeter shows 122 bpm
